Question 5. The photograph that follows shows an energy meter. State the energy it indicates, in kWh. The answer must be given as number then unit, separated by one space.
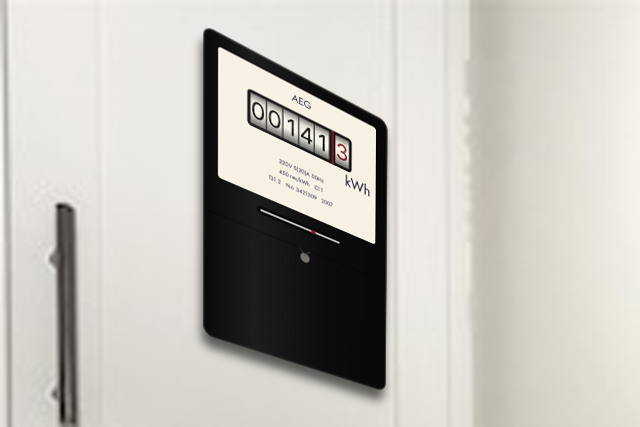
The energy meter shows 141.3 kWh
